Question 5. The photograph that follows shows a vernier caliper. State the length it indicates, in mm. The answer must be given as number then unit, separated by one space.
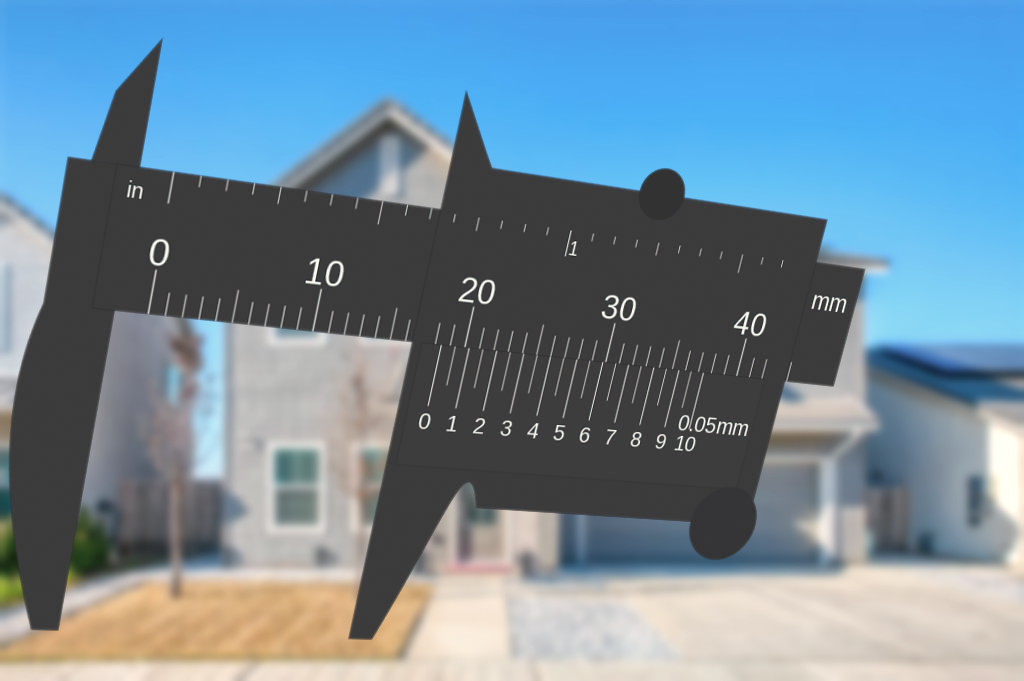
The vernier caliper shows 18.4 mm
